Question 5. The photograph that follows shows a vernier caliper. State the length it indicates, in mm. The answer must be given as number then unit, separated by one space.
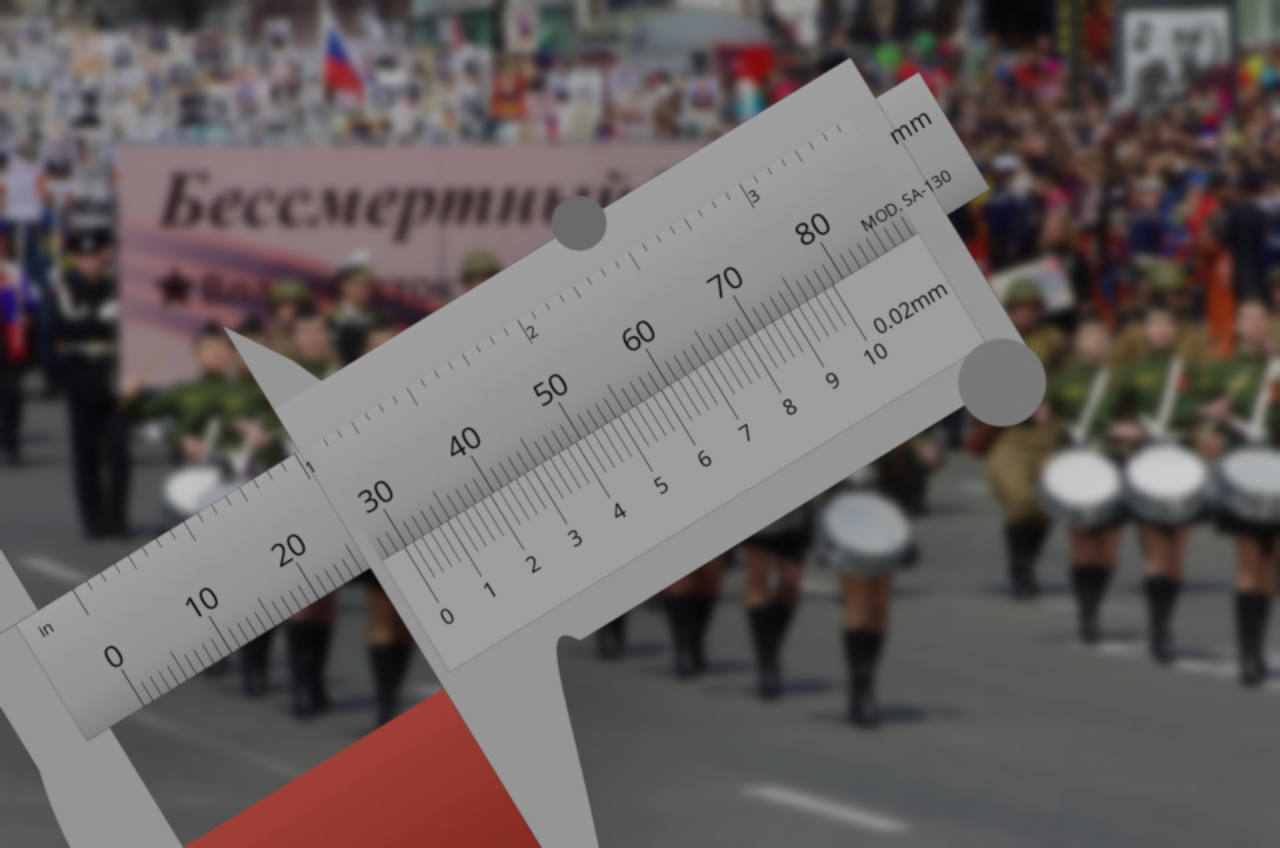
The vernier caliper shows 29.8 mm
